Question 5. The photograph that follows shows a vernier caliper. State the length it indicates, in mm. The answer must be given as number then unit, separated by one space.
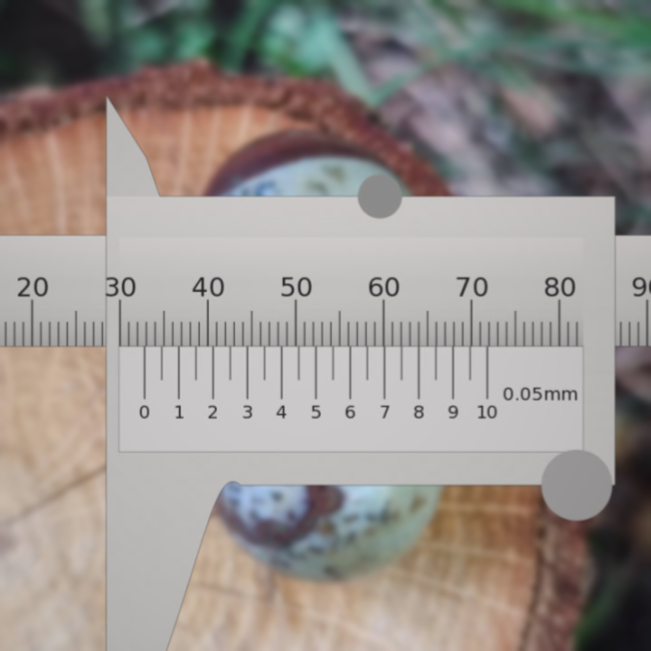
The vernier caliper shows 32.8 mm
